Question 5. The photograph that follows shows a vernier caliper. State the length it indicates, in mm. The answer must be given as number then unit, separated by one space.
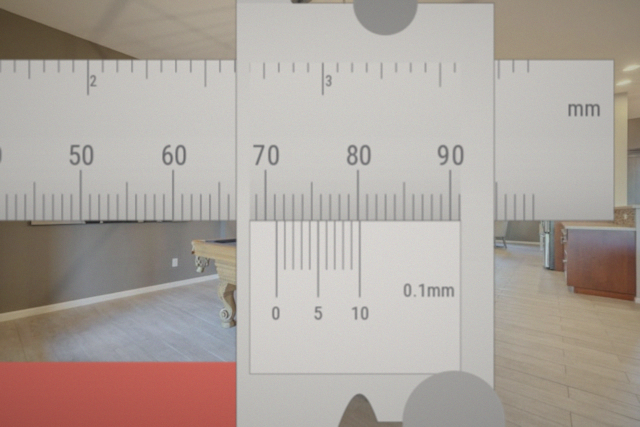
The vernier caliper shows 71.2 mm
